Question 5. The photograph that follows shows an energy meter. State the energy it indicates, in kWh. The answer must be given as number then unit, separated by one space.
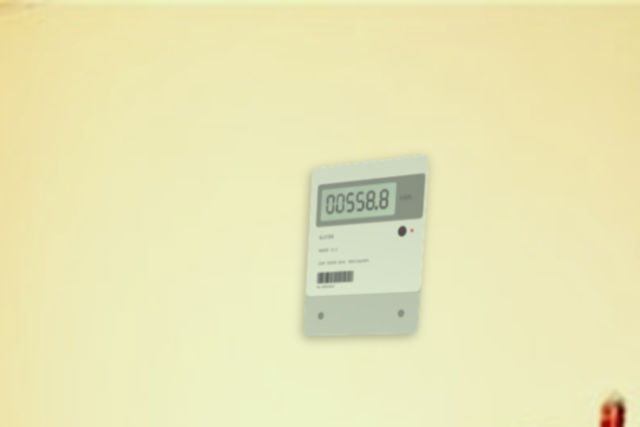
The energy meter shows 558.8 kWh
